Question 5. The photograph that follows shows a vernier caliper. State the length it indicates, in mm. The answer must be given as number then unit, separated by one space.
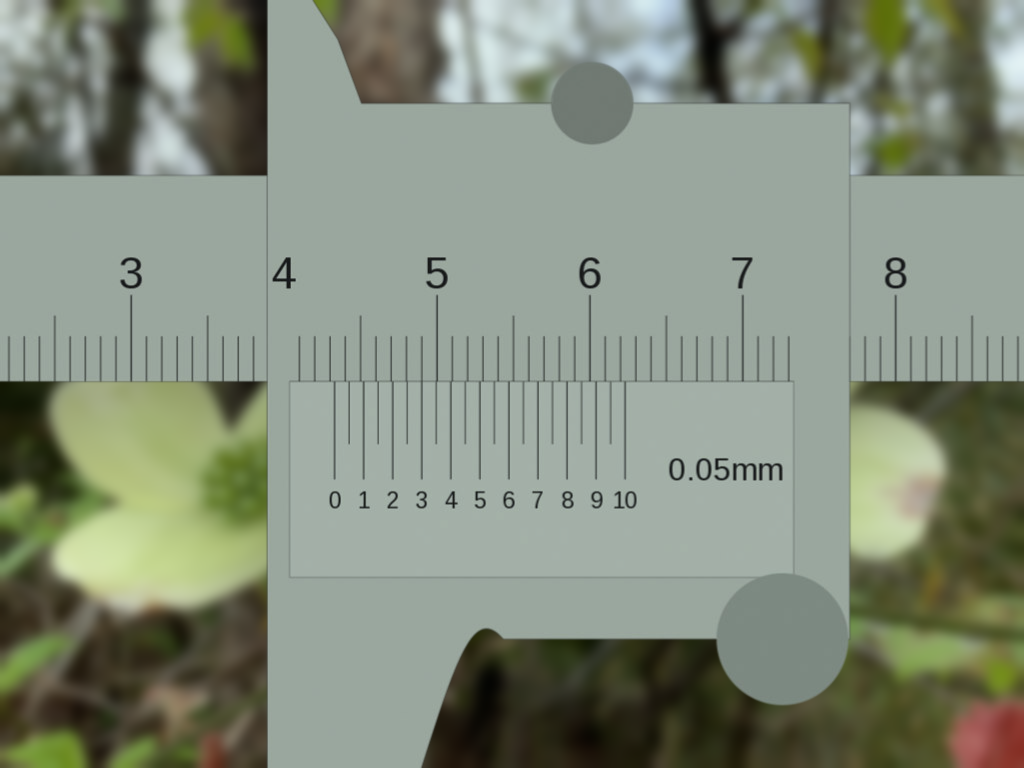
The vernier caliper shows 43.3 mm
